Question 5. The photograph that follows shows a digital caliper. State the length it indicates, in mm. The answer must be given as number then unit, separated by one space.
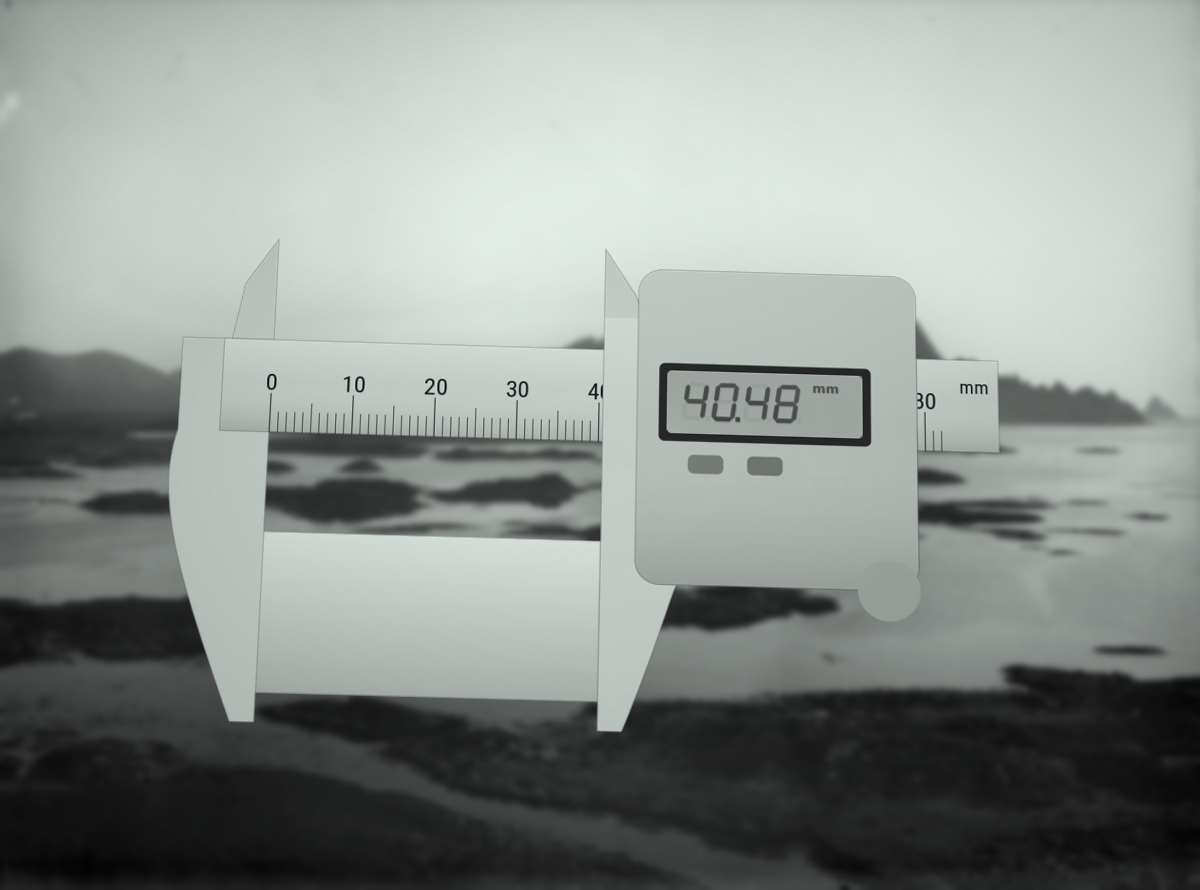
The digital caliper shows 40.48 mm
